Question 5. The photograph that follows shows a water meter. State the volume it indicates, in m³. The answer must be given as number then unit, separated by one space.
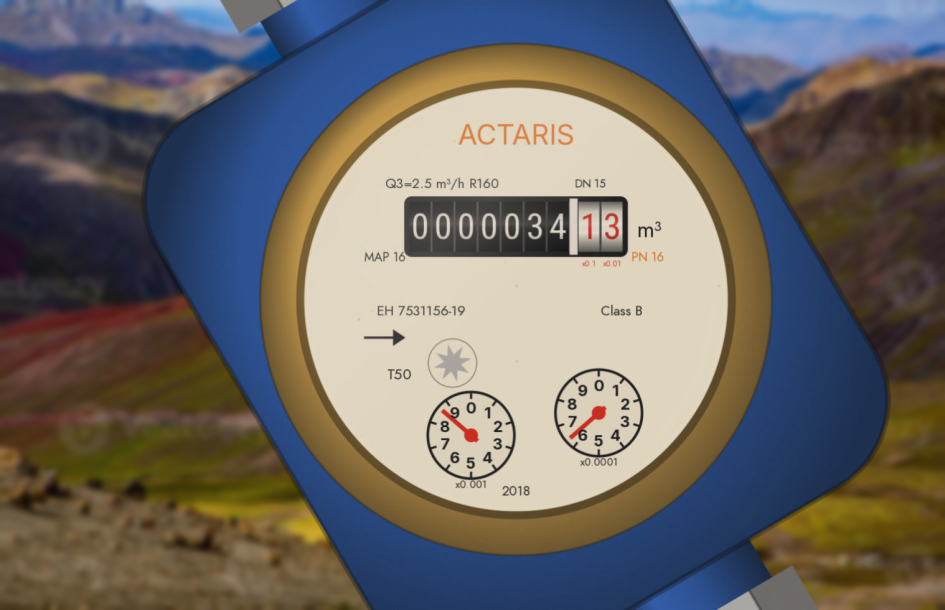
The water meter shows 34.1386 m³
